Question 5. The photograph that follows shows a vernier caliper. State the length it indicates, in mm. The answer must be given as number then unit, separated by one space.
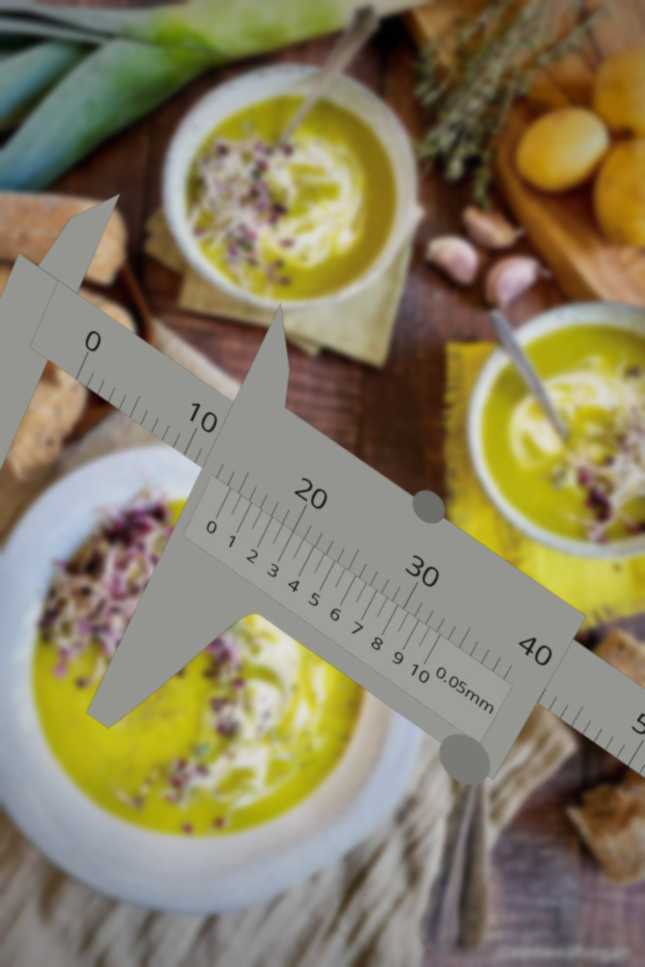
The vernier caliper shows 14.3 mm
